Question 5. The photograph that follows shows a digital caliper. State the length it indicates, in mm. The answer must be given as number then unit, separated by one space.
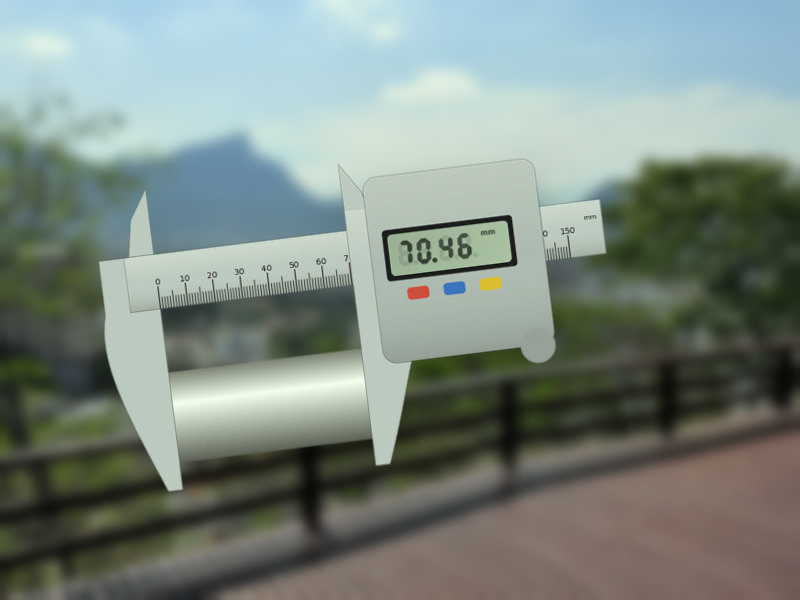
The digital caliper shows 70.46 mm
